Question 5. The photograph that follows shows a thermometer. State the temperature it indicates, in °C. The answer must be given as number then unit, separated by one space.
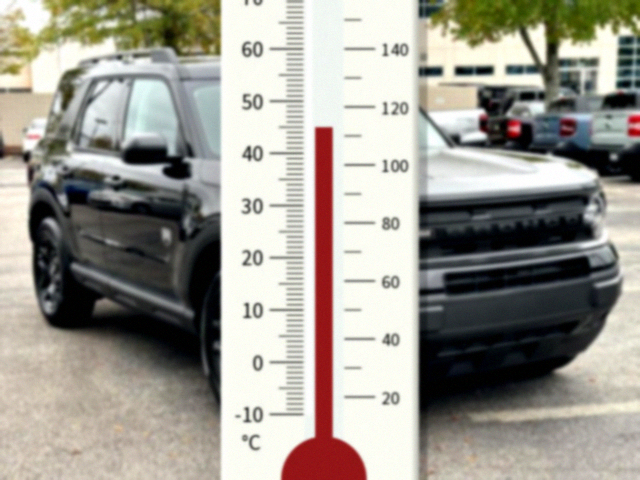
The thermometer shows 45 °C
